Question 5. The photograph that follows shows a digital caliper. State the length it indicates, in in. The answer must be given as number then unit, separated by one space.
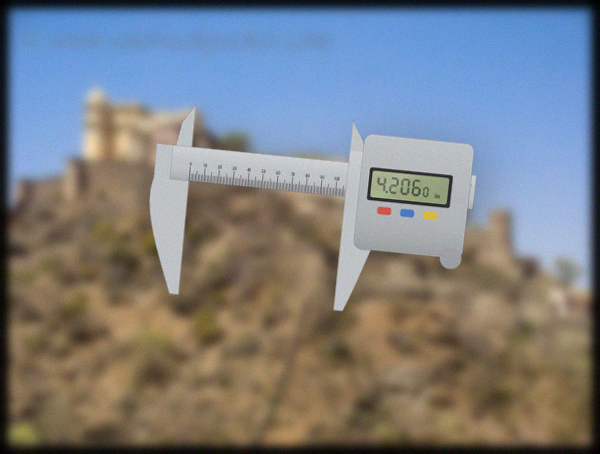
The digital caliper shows 4.2060 in
